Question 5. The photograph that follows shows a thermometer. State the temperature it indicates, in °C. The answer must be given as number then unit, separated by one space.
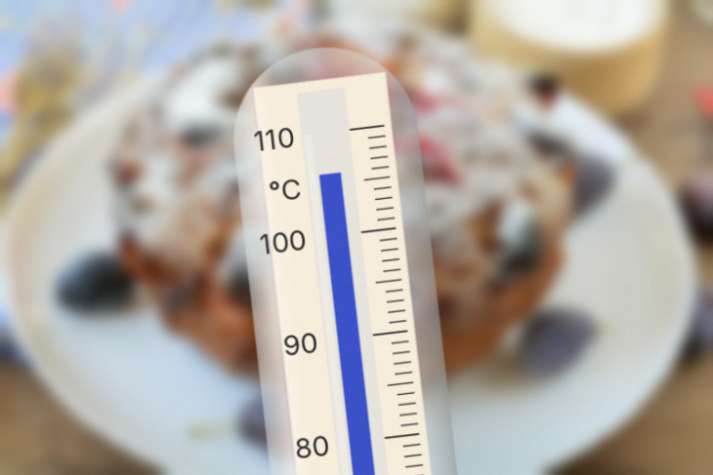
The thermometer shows 106 °C
